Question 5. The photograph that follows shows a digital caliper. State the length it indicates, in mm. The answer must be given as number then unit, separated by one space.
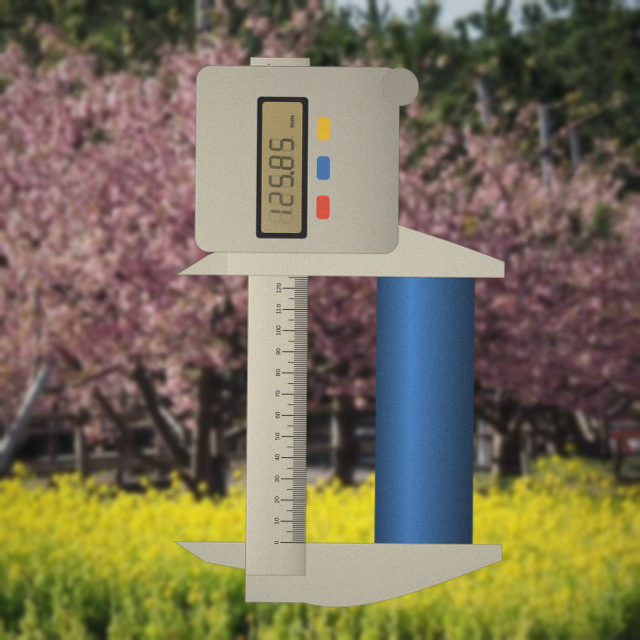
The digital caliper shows 125.85 mm
